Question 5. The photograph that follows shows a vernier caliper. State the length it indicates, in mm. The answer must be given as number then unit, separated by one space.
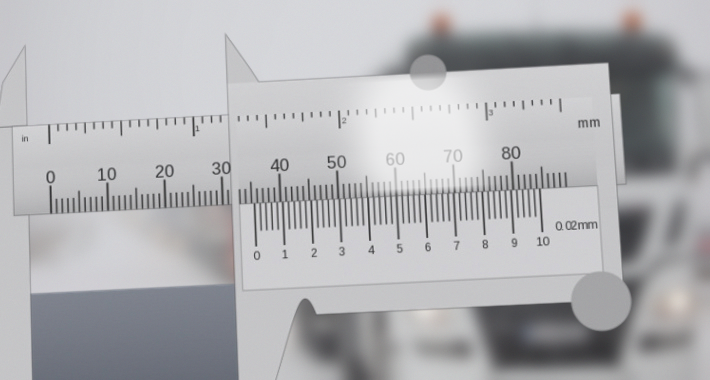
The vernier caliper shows 35.5 mm
